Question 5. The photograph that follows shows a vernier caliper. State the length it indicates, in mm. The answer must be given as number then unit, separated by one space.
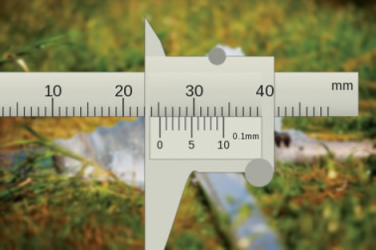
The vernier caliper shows 25.2 mm
